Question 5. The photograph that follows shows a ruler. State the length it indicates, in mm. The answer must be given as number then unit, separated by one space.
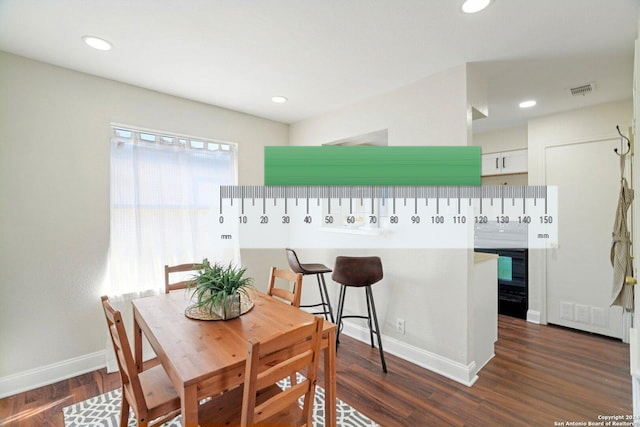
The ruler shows 100 mm
